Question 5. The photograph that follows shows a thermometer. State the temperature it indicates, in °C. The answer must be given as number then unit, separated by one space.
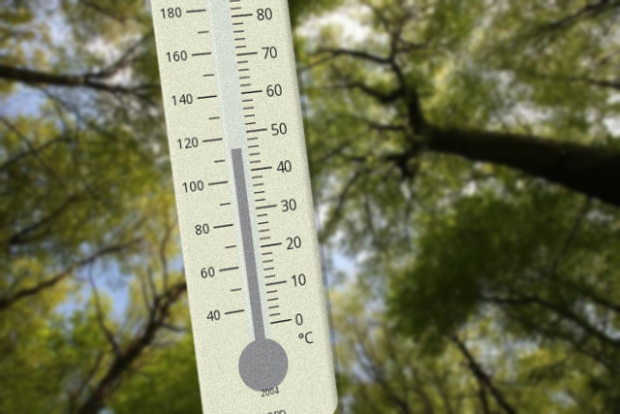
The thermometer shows 46 °C
